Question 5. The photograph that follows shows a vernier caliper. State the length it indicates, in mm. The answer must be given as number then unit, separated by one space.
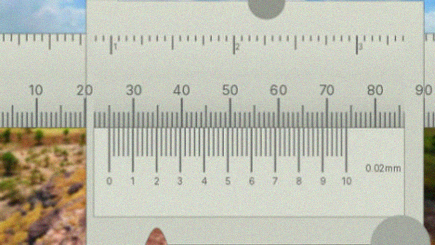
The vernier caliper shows 25.0 mm
